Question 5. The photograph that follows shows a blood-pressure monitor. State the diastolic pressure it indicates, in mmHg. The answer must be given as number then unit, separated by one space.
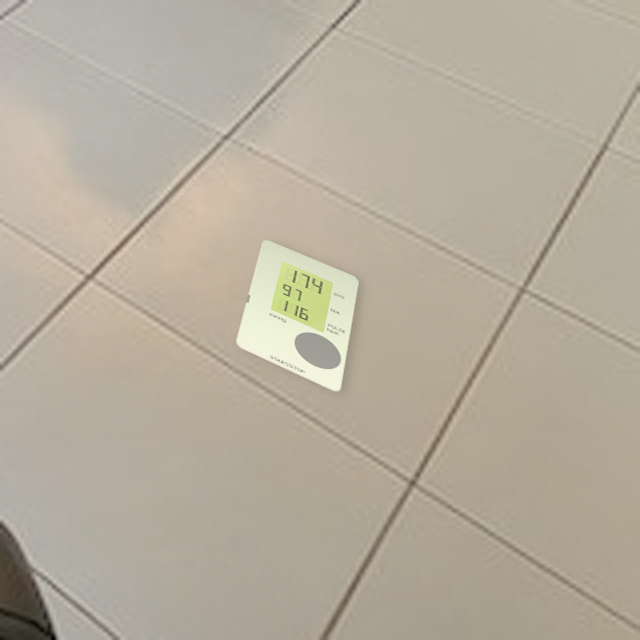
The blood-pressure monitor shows 97 mmHg
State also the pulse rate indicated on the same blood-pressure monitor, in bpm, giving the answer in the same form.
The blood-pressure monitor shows 116 bpm
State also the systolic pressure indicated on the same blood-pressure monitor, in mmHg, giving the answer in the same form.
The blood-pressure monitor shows 174 mmHg
